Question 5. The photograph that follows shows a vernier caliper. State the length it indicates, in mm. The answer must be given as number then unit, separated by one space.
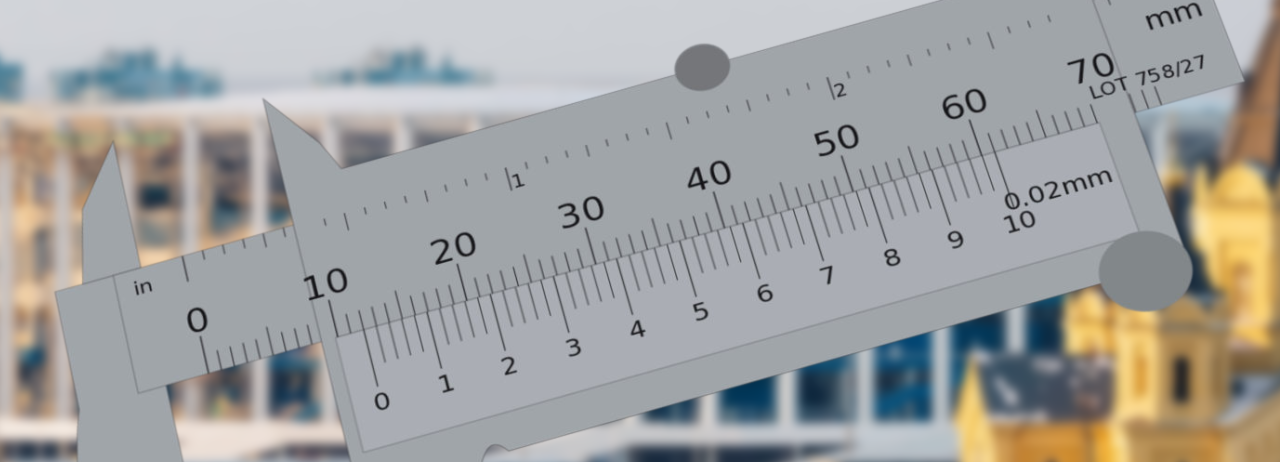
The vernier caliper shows 12.0 mm
